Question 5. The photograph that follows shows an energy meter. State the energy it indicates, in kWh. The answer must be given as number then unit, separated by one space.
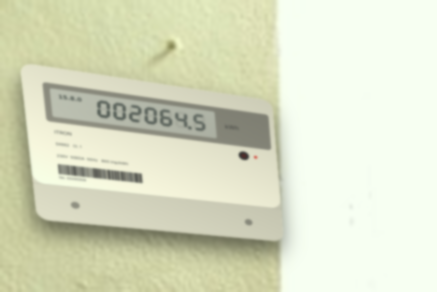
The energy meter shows 2064.5 kWh
